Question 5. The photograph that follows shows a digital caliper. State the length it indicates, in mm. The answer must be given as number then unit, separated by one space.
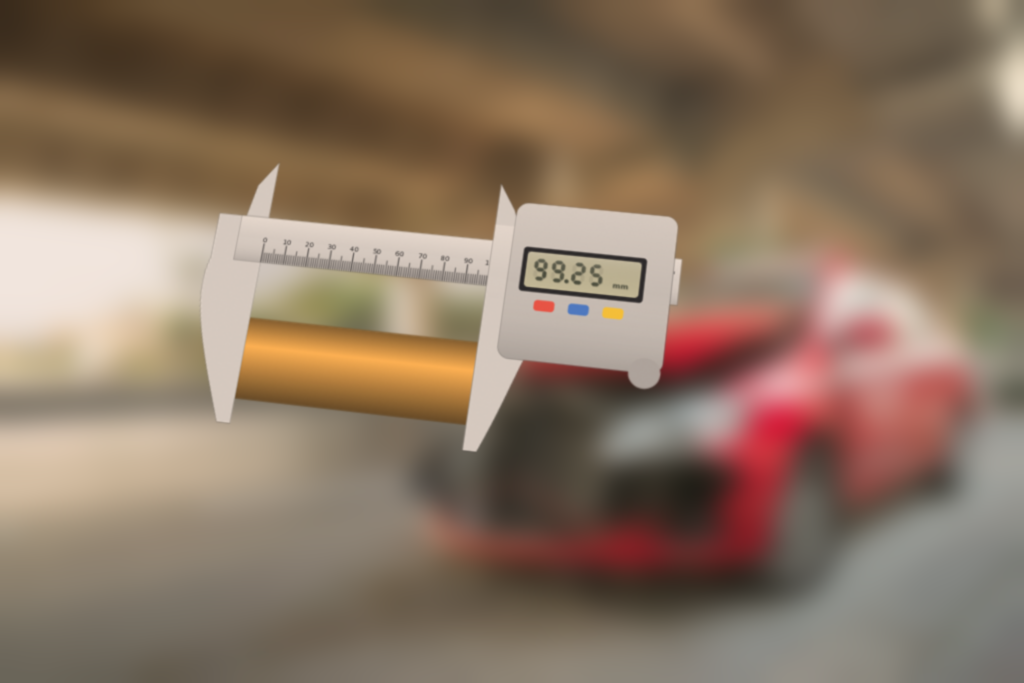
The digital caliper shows 99.25 mm
